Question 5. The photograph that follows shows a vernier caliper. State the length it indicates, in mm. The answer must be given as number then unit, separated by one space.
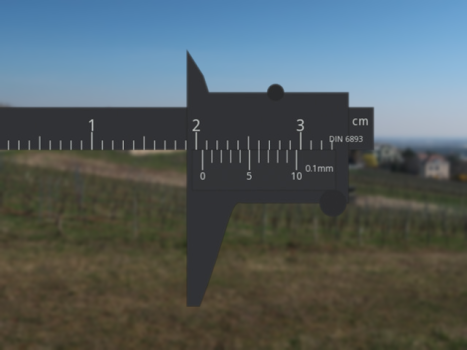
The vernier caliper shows 20.6 mm
